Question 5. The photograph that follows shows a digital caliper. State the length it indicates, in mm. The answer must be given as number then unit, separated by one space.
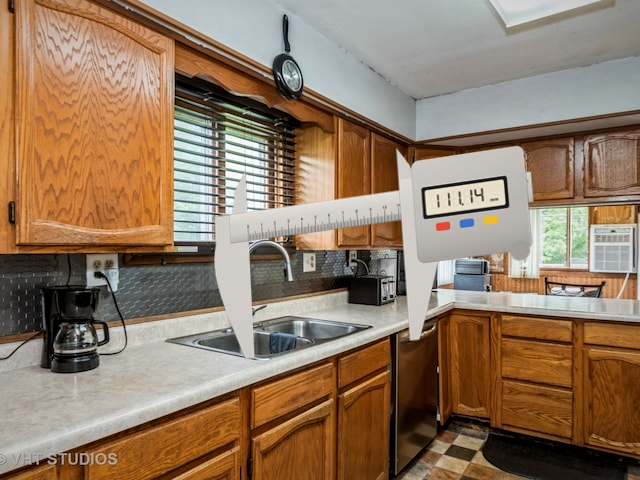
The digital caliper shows 111.14 mm
